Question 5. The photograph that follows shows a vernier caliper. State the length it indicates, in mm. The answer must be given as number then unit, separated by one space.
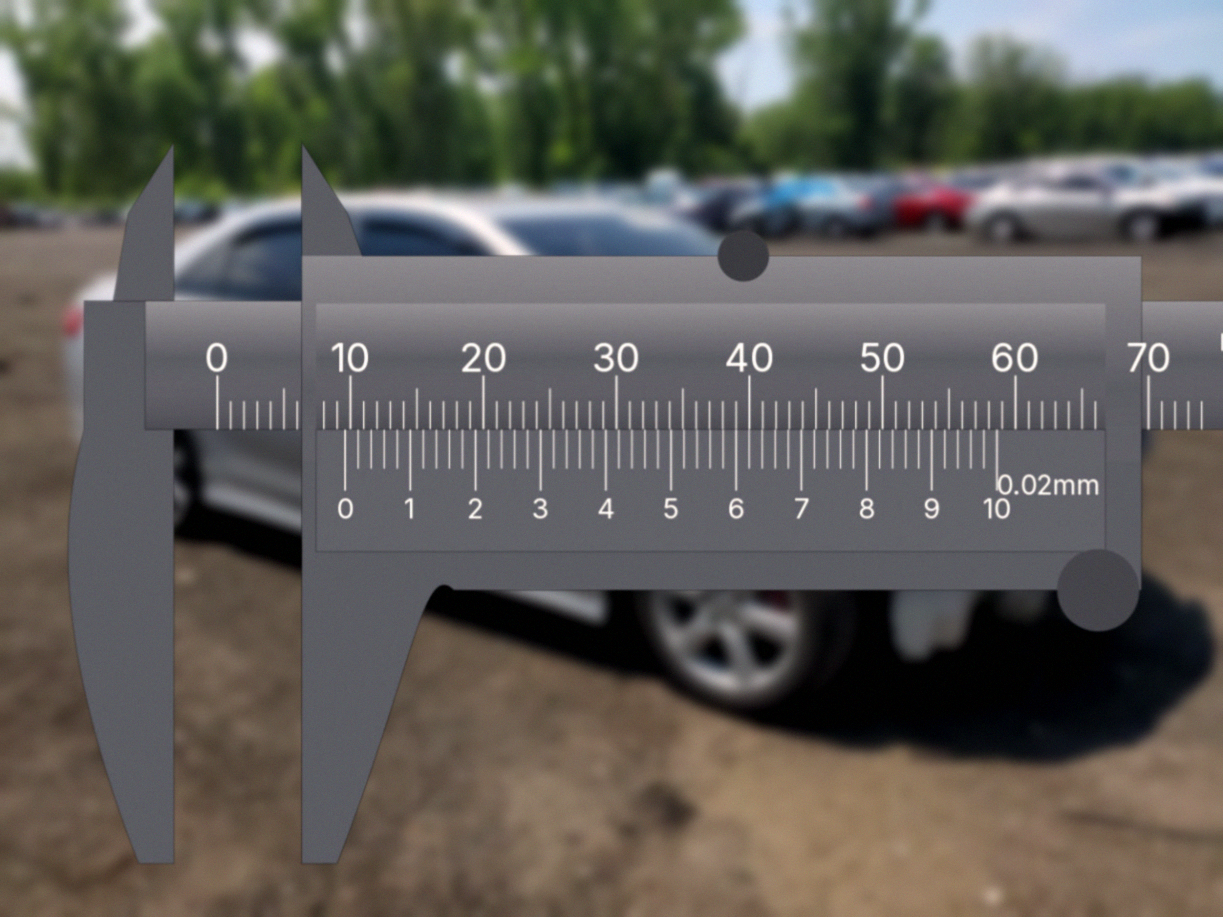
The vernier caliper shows 9.6 mm
